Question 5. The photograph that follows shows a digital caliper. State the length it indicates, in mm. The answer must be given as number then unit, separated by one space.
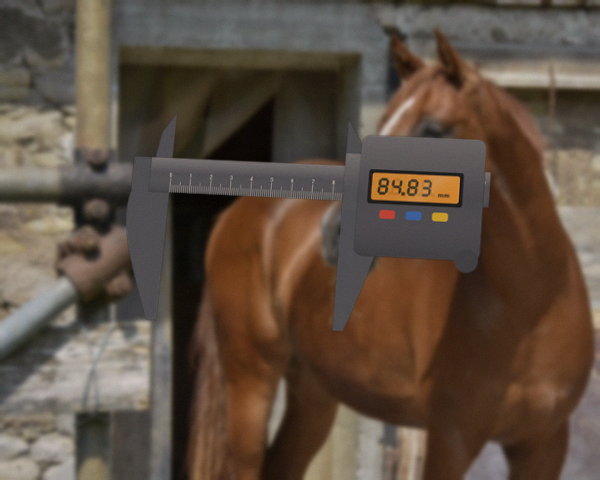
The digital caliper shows 84.83 mm
